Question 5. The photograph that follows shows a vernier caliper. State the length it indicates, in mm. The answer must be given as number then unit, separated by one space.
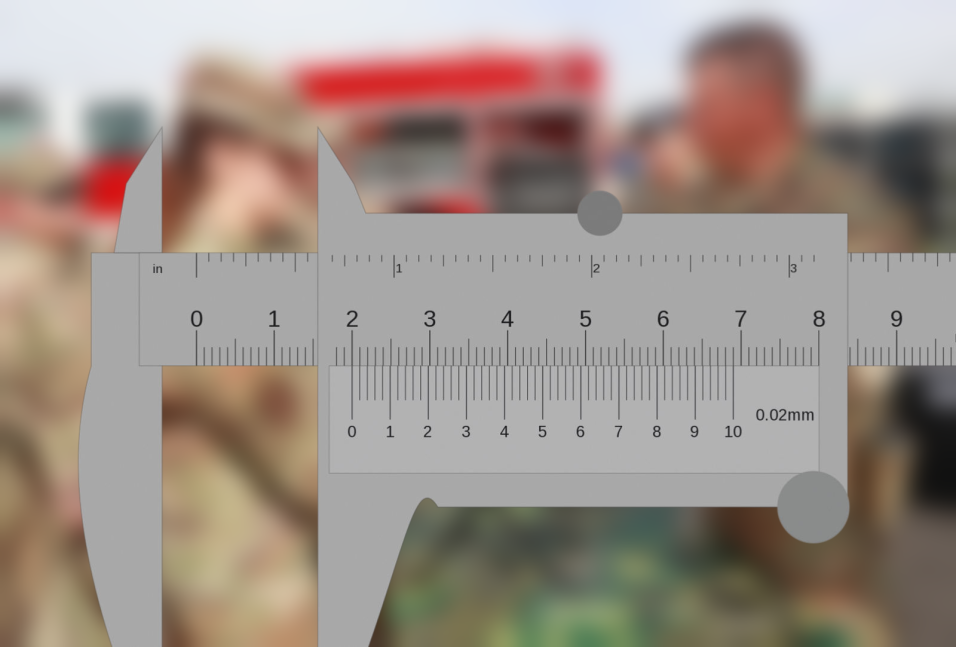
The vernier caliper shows 20.0 mm
